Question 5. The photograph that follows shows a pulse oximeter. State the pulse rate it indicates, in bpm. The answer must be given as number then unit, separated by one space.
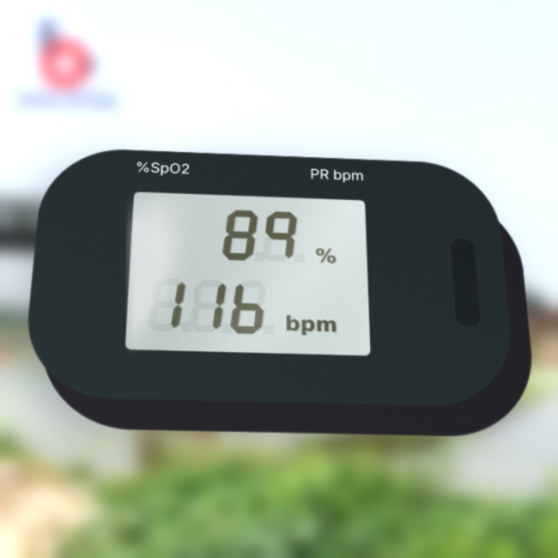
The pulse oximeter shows 116 bpm
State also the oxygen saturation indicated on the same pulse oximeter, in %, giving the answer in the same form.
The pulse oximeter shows 89 %
